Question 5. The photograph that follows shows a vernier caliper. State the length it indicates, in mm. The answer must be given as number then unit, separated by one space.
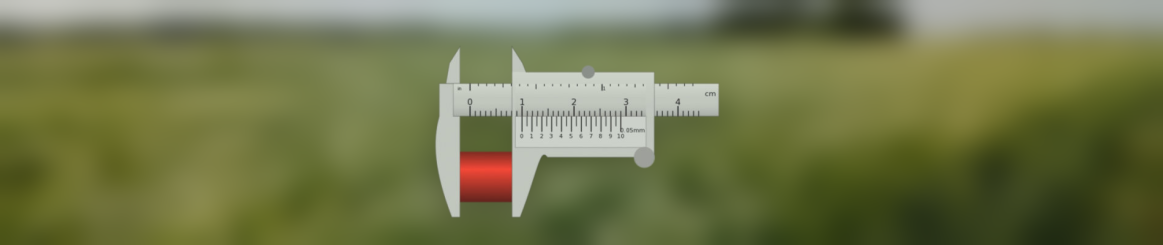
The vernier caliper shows 10.0 mm
